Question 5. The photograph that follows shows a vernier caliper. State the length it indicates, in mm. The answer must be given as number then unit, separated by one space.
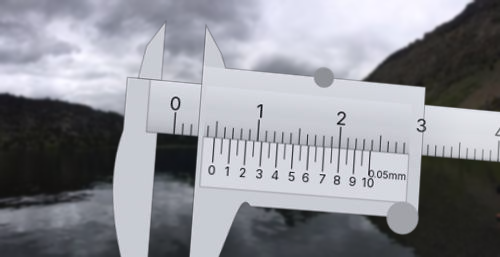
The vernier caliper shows 4.8 mm
